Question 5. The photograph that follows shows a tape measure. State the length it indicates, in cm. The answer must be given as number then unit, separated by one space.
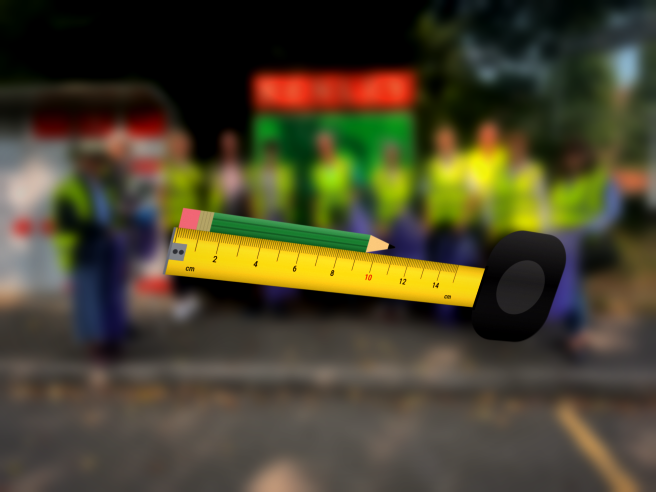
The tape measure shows 11 cm
